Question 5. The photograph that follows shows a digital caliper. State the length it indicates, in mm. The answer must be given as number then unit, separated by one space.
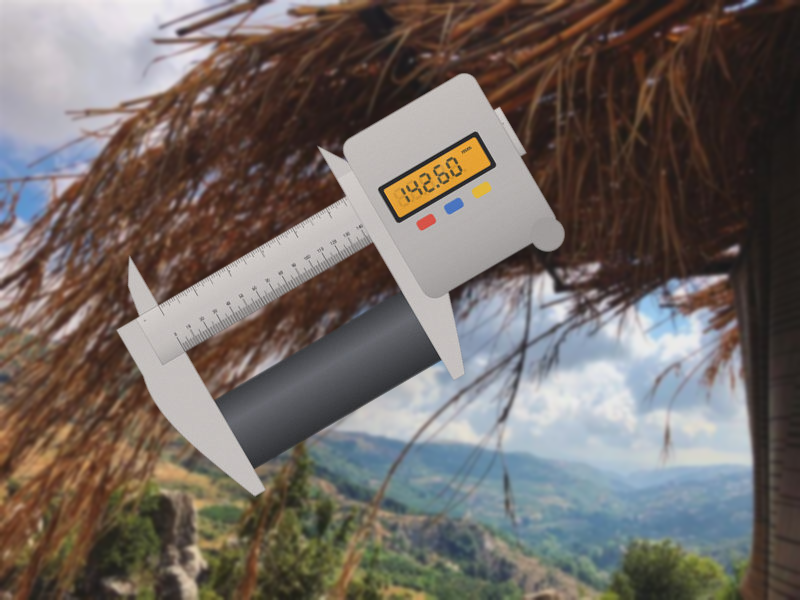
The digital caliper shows 142.60 mm
